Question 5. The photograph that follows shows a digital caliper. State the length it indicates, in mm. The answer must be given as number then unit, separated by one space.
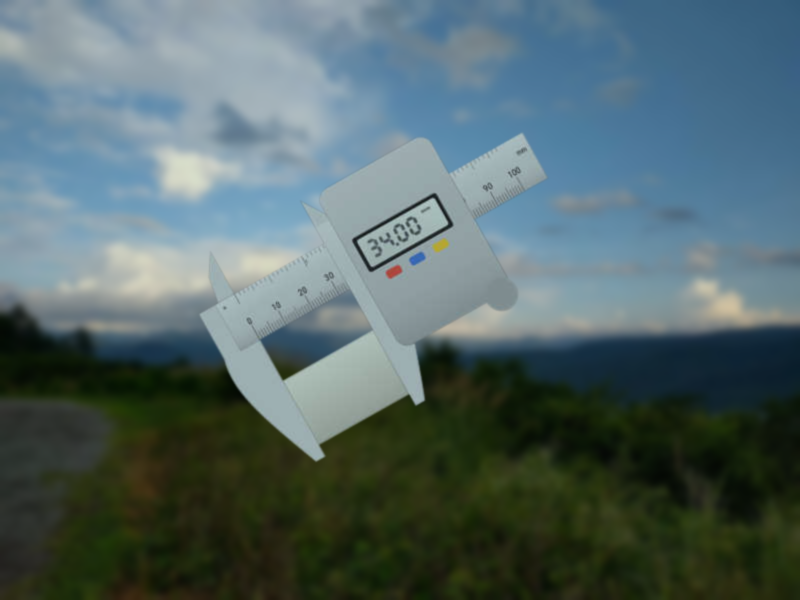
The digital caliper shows 34.00 mm
